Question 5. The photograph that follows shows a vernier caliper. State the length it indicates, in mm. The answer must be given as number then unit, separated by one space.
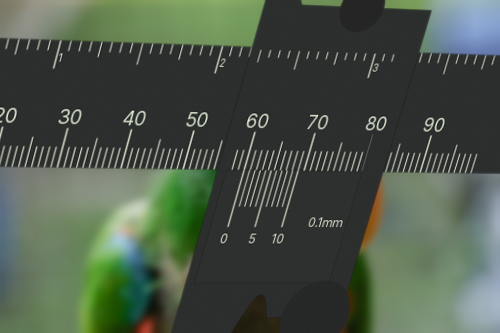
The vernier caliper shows 60.0 mm
